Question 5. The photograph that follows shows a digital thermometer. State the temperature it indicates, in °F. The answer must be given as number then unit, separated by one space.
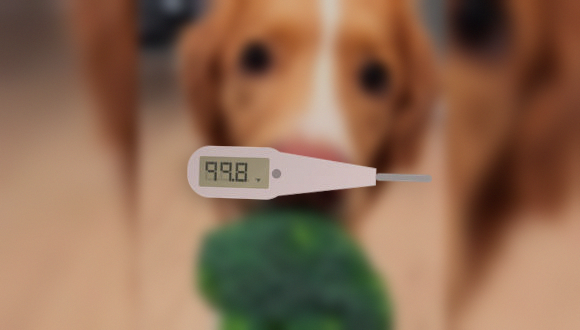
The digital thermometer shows 99.8 °F
